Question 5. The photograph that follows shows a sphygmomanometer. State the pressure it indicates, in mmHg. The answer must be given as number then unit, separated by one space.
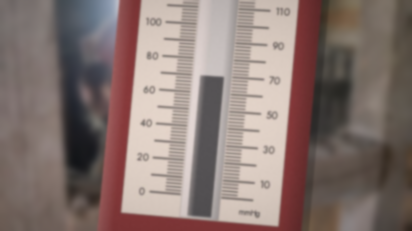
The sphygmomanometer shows 70 mmHg
